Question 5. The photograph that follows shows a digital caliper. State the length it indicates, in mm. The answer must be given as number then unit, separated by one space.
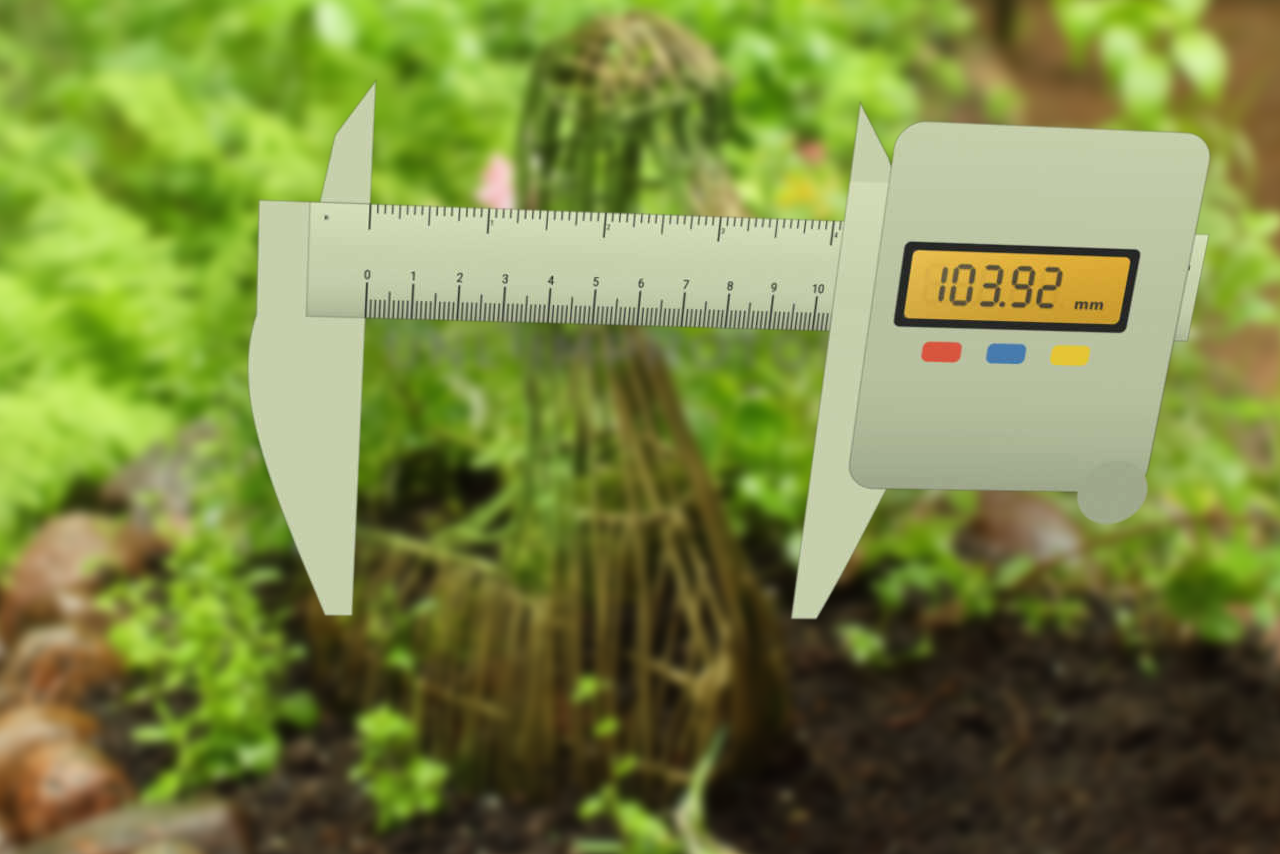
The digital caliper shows 103.92 mm
